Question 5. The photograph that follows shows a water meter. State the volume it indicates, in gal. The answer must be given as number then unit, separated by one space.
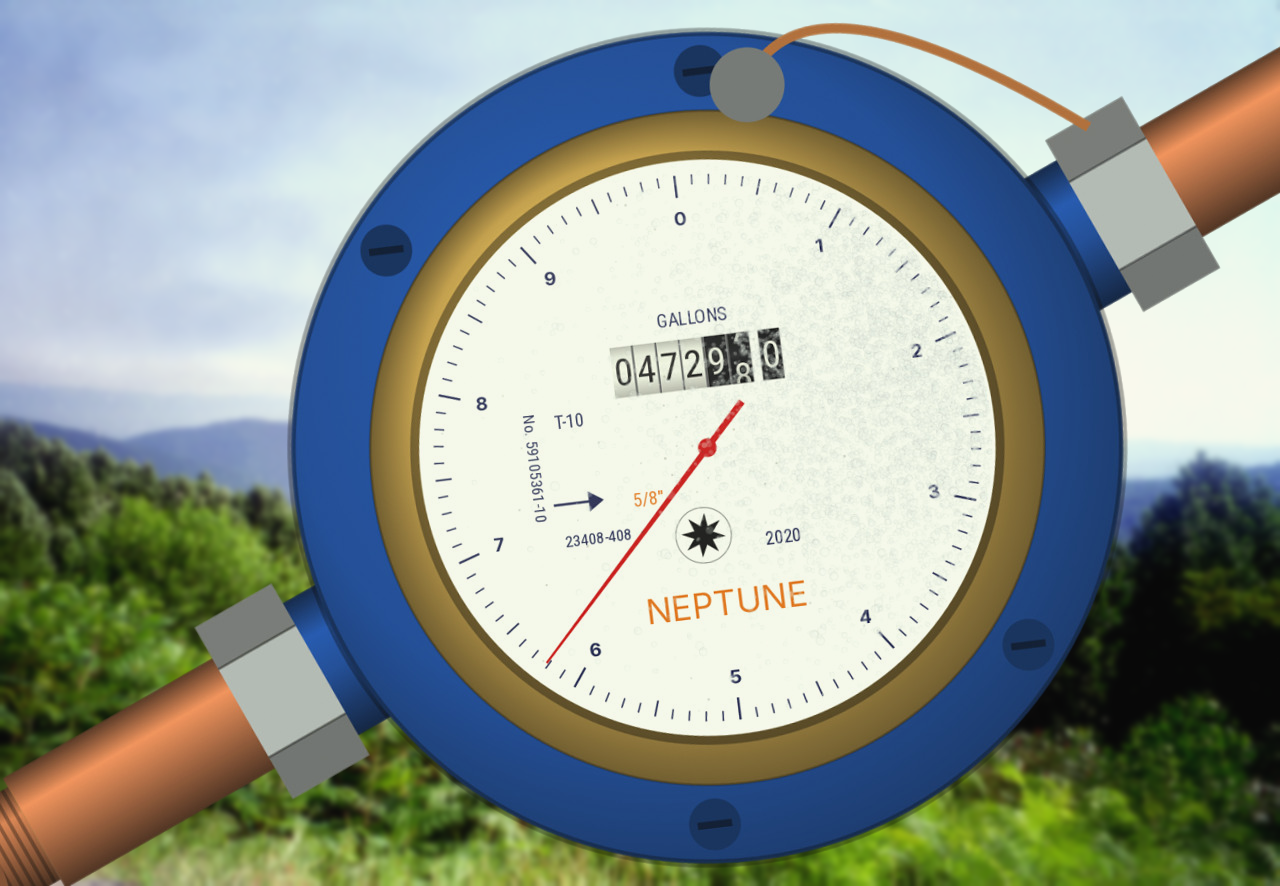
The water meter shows 472976.2 gal
